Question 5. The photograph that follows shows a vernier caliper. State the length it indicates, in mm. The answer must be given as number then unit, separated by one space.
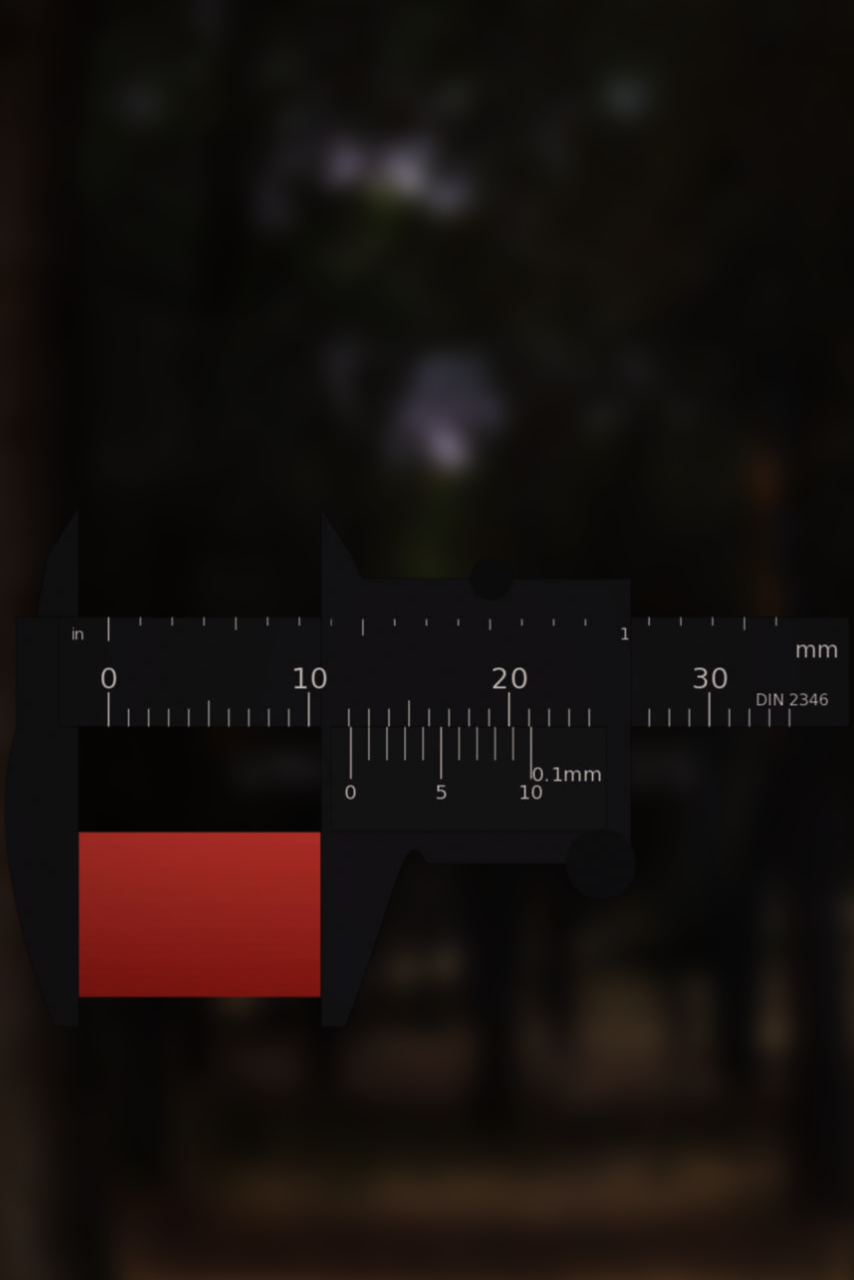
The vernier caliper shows 12.1 mm
